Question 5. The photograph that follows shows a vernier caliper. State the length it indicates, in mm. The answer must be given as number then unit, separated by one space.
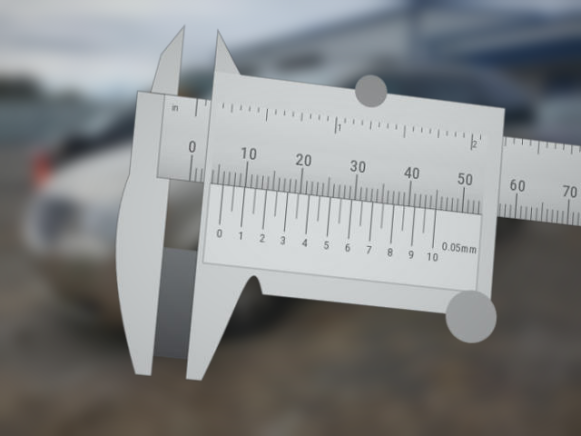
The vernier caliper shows 6.0 mm
